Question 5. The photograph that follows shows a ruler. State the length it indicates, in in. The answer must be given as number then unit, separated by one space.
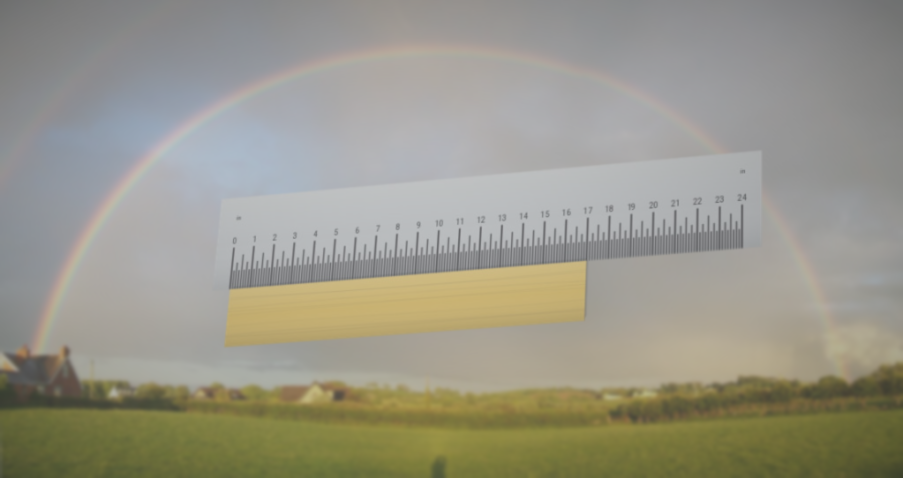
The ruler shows 17 in
